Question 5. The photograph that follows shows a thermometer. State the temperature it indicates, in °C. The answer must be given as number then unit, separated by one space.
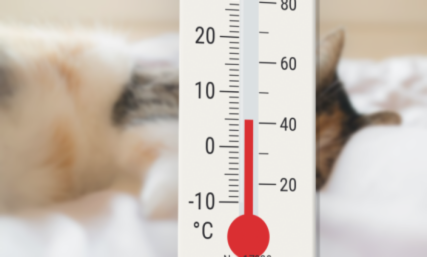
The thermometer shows 5 °C
